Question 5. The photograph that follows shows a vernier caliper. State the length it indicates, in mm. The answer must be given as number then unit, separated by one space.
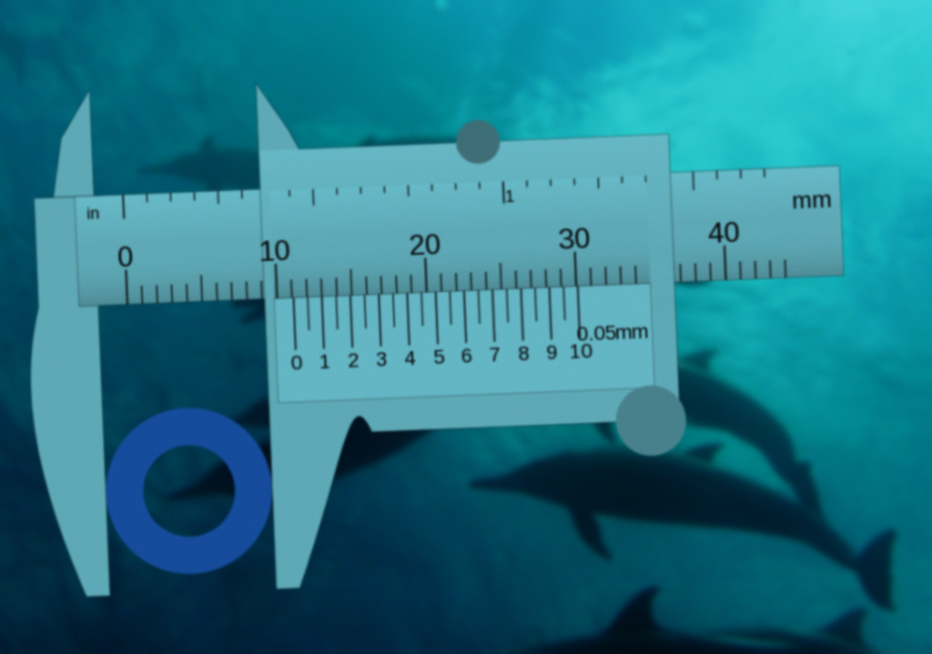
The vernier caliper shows 11.1 mm
